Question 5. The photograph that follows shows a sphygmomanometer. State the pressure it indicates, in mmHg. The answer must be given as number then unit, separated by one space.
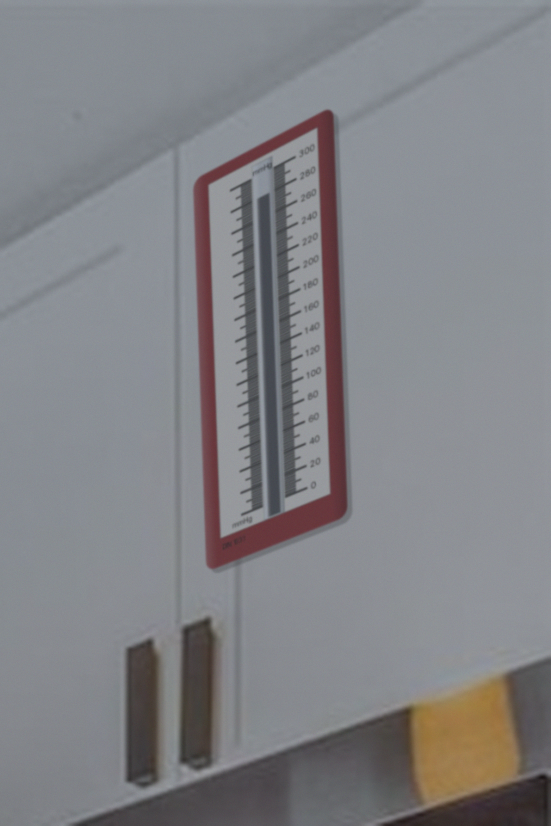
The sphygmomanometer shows 280 mmHg
